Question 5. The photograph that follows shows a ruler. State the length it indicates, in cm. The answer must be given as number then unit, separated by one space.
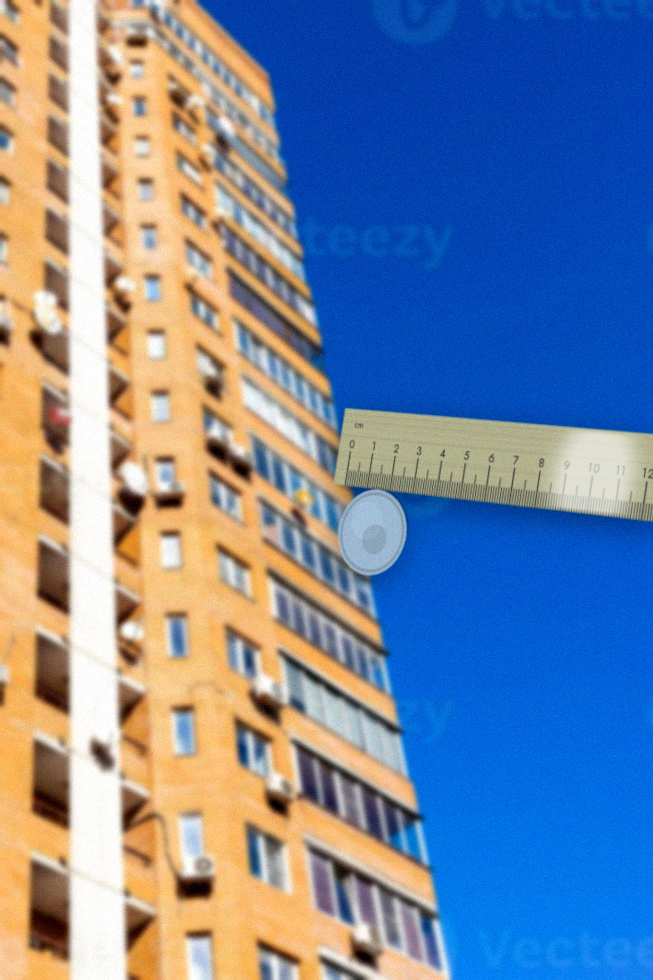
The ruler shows 3 cm
